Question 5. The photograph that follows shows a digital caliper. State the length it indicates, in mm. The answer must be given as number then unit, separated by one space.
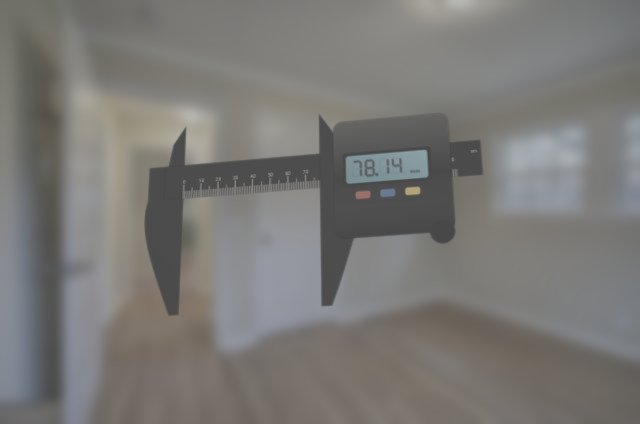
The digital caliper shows 78.14 mm
